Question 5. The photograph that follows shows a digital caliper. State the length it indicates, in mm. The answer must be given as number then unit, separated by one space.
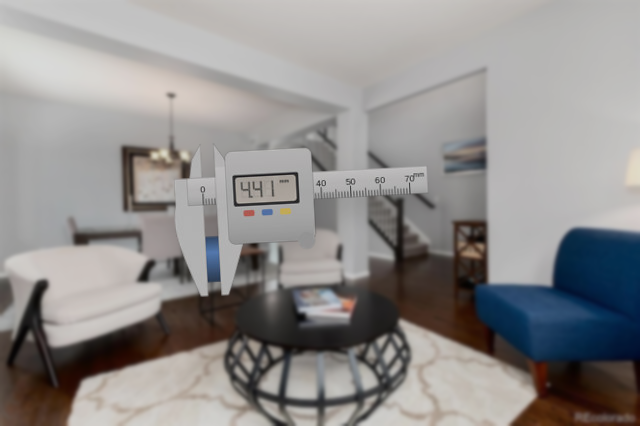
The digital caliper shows 4.41 mm
